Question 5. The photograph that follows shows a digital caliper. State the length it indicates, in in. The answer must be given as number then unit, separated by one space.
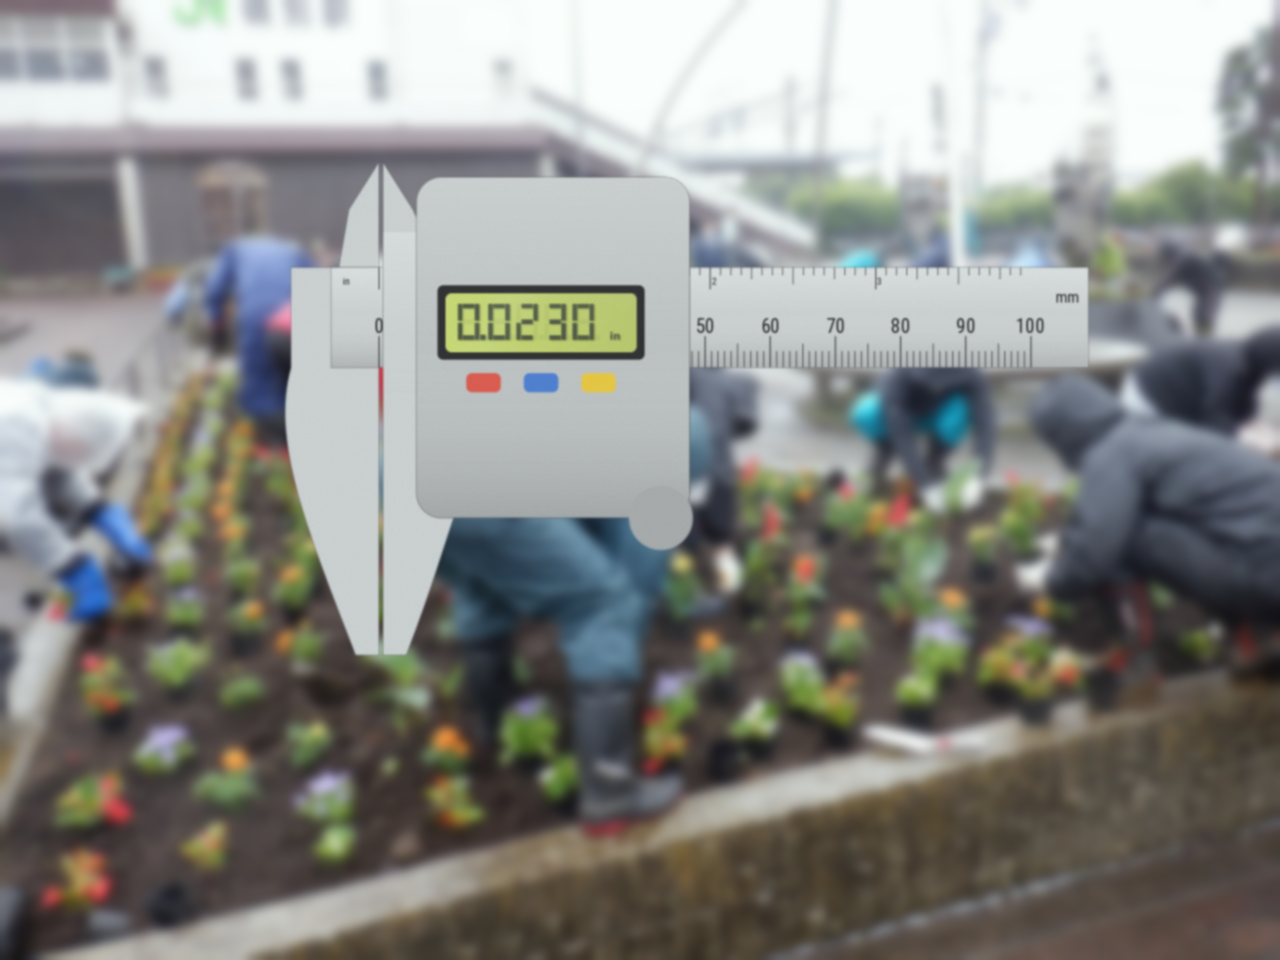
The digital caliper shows 0.0230 in
